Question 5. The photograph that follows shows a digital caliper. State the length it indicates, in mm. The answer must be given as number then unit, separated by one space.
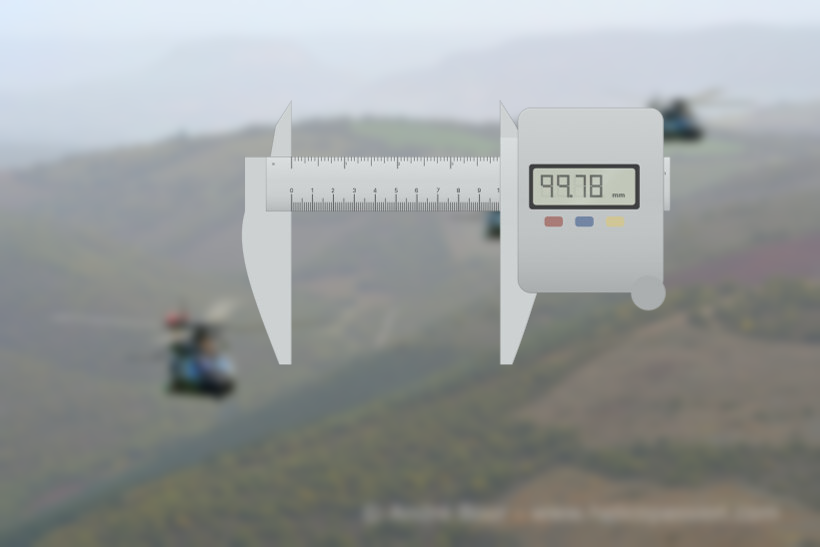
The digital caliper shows 99.78 mm
